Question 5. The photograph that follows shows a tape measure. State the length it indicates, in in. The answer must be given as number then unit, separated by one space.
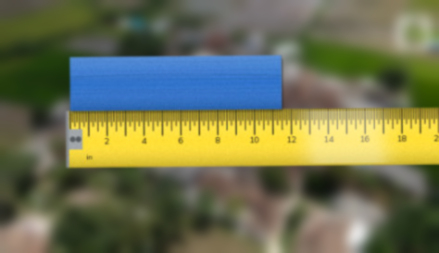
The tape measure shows 11.5 in
